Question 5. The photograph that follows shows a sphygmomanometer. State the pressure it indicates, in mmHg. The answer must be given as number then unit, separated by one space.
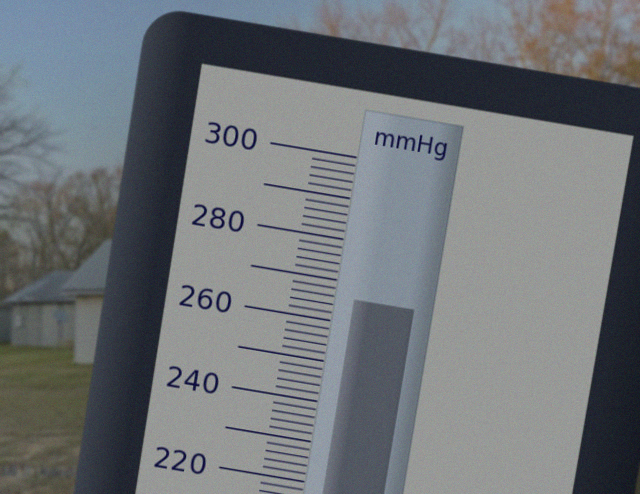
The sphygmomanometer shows 266 mmHg
